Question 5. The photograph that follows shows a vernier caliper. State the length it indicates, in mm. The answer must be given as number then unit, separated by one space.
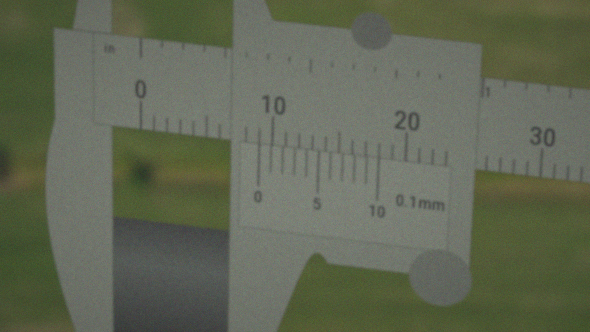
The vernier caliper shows 9.0 mm
